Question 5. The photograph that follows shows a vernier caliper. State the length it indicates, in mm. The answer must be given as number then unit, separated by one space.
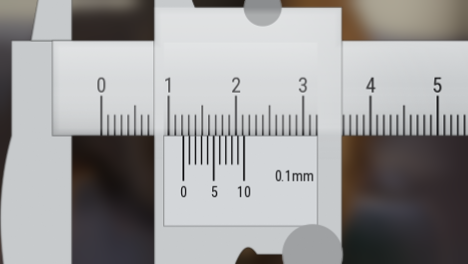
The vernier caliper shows 12.2 mm
